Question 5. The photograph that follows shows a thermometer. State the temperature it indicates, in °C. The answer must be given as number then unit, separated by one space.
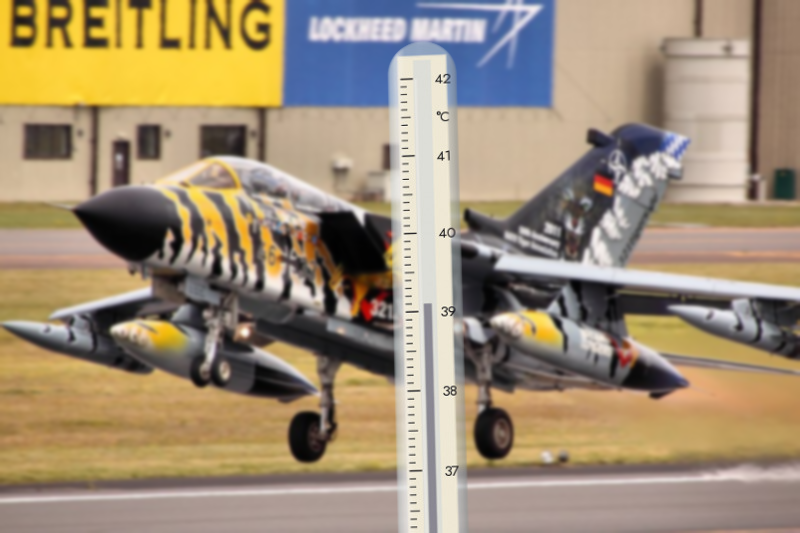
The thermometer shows 39.1 °C
